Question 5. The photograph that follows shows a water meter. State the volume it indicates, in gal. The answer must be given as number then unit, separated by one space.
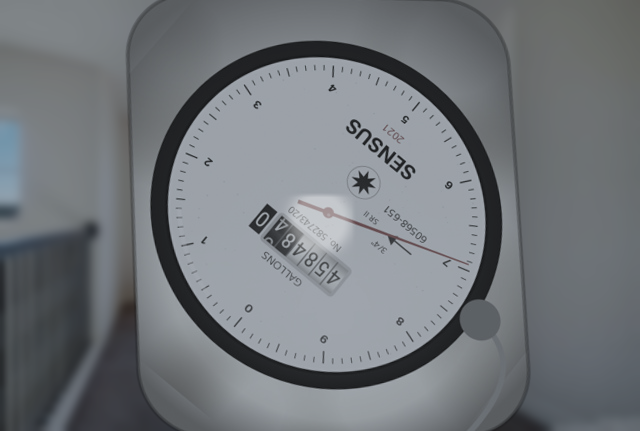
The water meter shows 4584836.9 gal
